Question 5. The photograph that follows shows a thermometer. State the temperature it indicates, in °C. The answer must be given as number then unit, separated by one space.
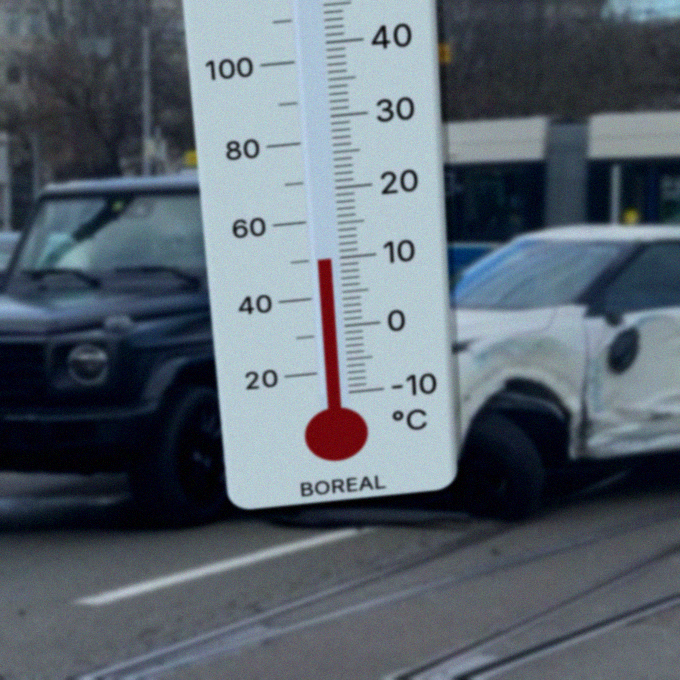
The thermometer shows 10 °C
